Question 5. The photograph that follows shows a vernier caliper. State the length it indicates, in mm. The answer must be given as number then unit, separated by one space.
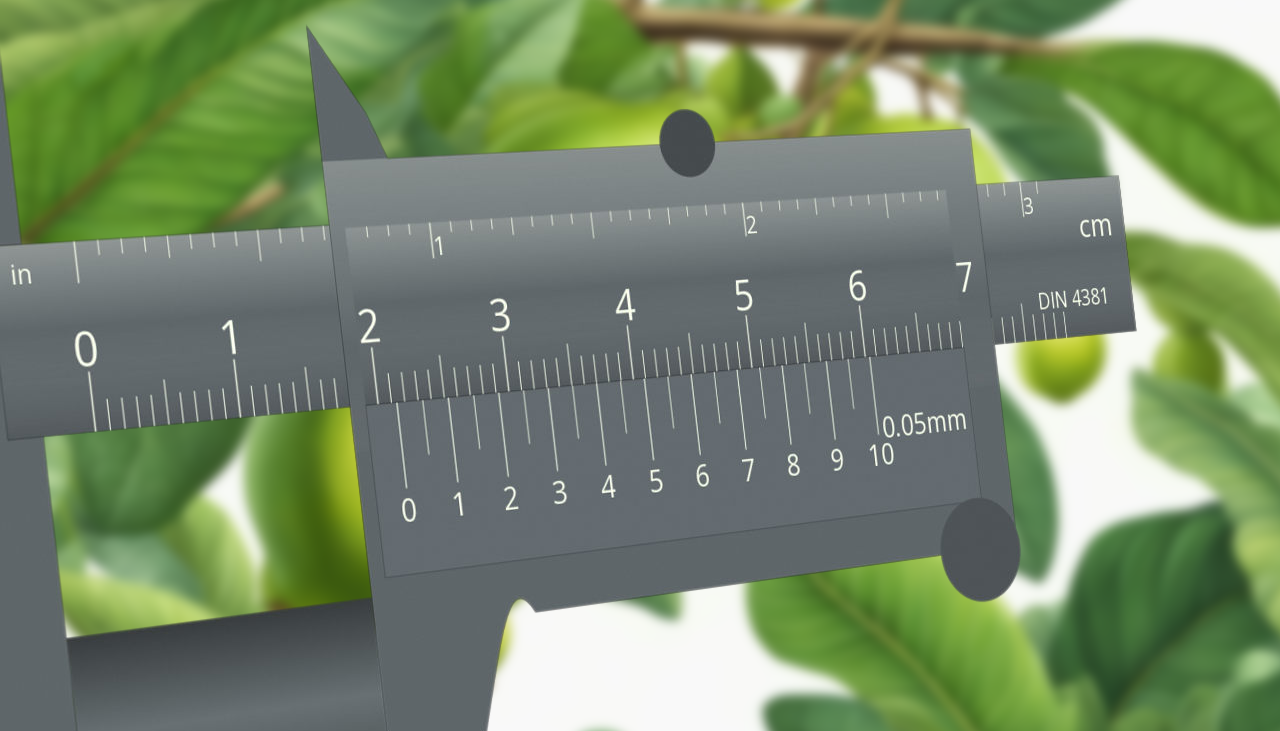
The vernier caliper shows 21.4 mm
